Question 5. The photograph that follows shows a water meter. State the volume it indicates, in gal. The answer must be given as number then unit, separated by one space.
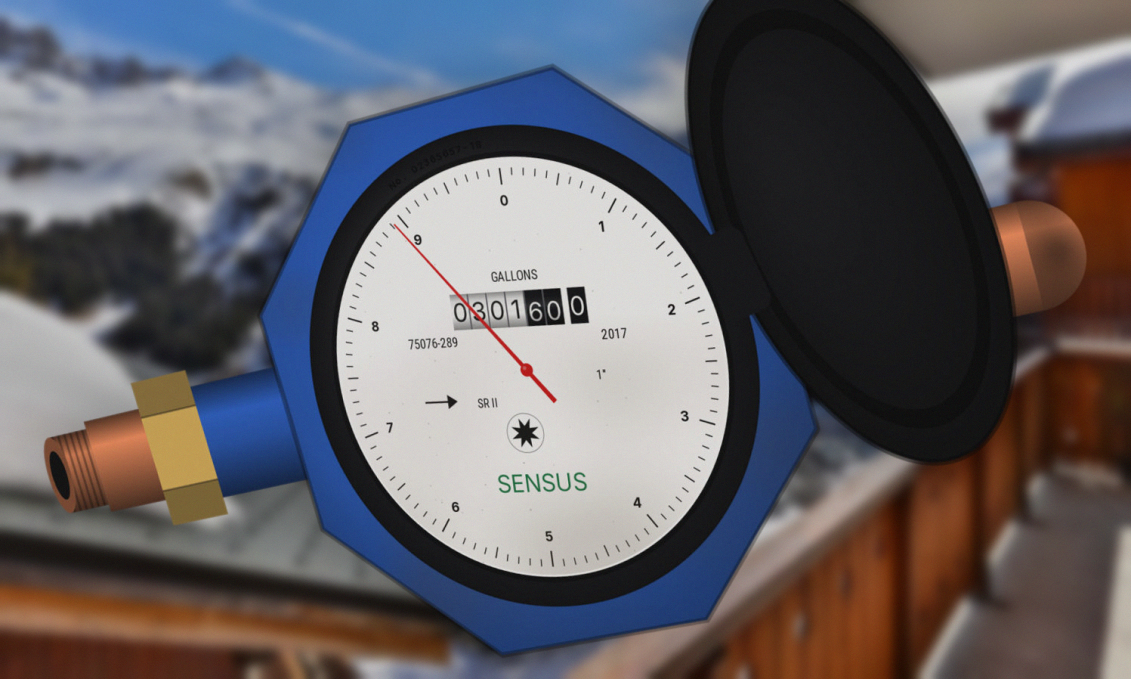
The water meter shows 301598.9 gal
